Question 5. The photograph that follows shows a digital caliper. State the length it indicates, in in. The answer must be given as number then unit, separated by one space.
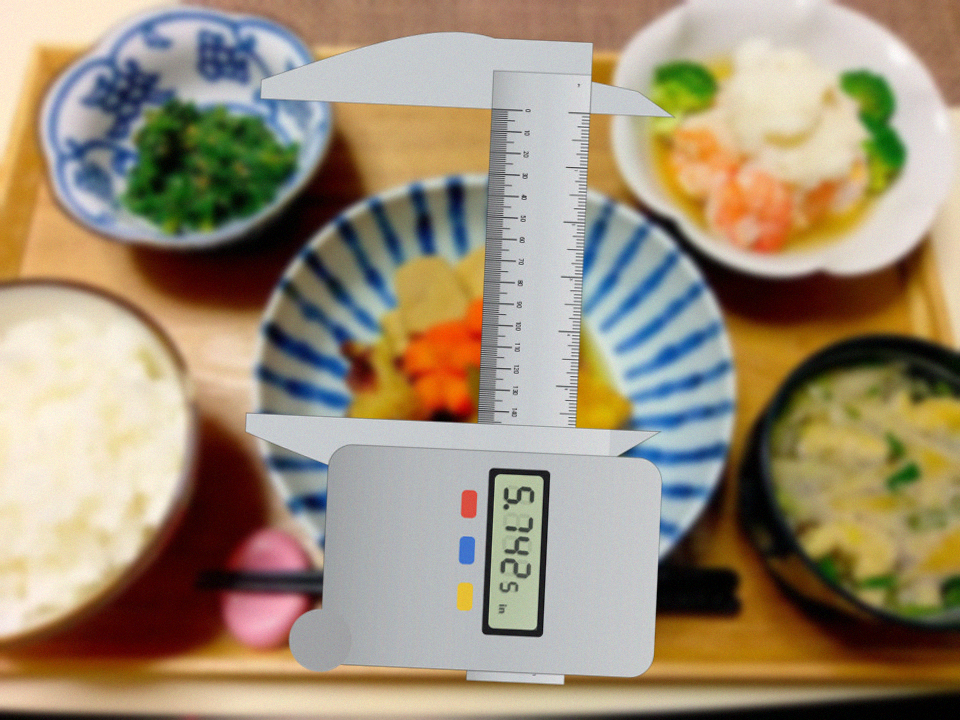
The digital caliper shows 5.7425 in
